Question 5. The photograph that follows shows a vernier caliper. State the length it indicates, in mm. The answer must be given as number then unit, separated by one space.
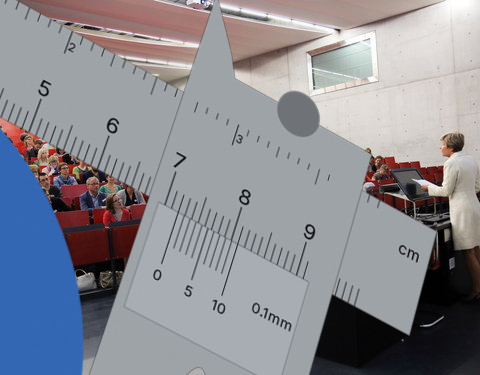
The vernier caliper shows 72.0 mm
